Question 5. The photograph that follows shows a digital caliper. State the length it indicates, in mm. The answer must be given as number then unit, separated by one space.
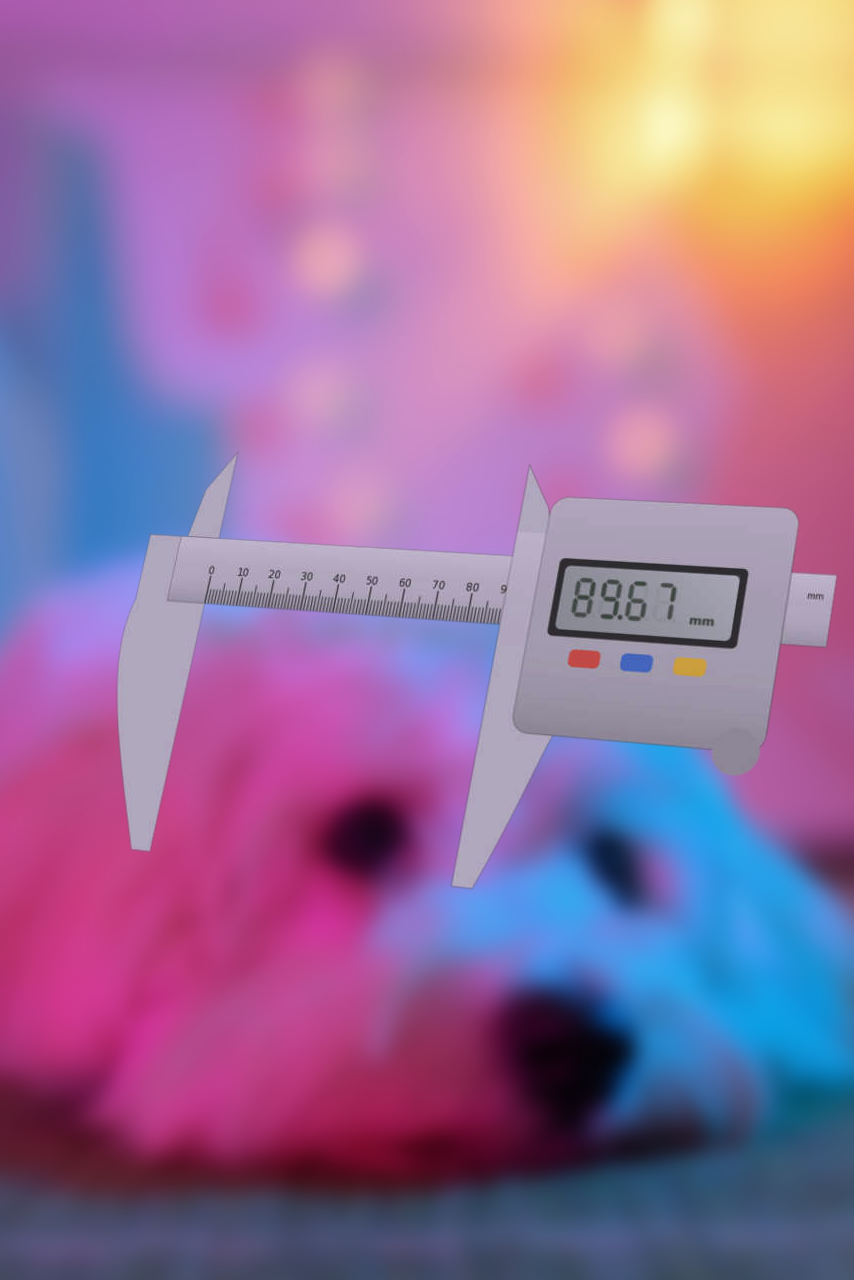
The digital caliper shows 89.67 mm
